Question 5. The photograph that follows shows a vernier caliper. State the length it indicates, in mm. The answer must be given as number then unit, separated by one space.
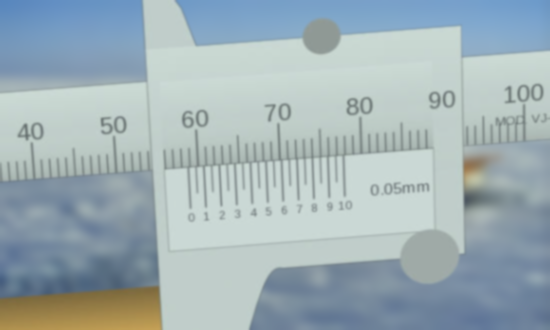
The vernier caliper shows 58.8 mm
